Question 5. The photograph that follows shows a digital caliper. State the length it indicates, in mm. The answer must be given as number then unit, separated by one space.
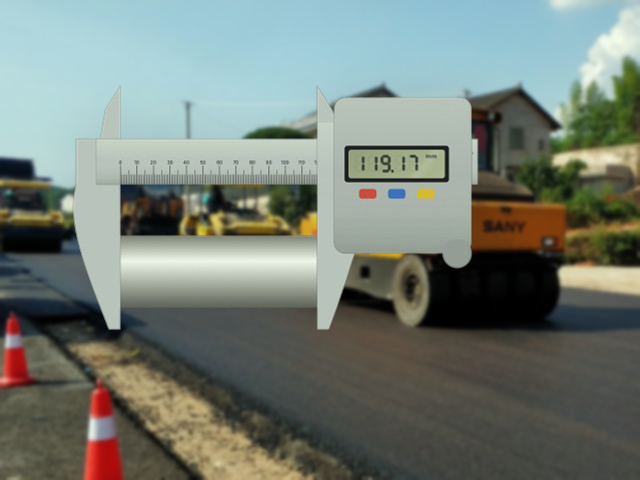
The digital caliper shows 119.17 mm
